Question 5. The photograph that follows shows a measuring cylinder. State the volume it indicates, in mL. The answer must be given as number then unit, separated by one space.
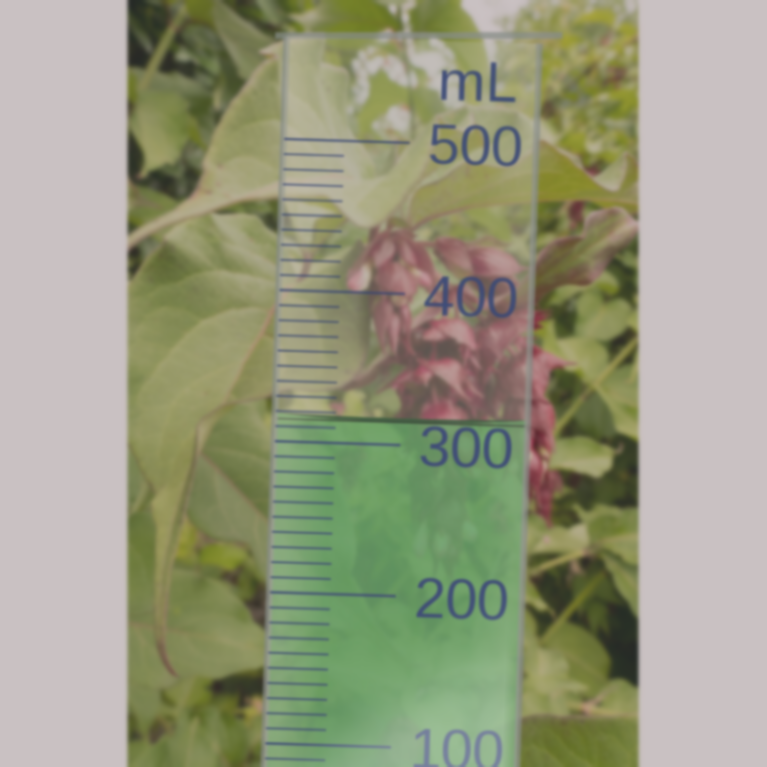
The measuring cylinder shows 315 mL
